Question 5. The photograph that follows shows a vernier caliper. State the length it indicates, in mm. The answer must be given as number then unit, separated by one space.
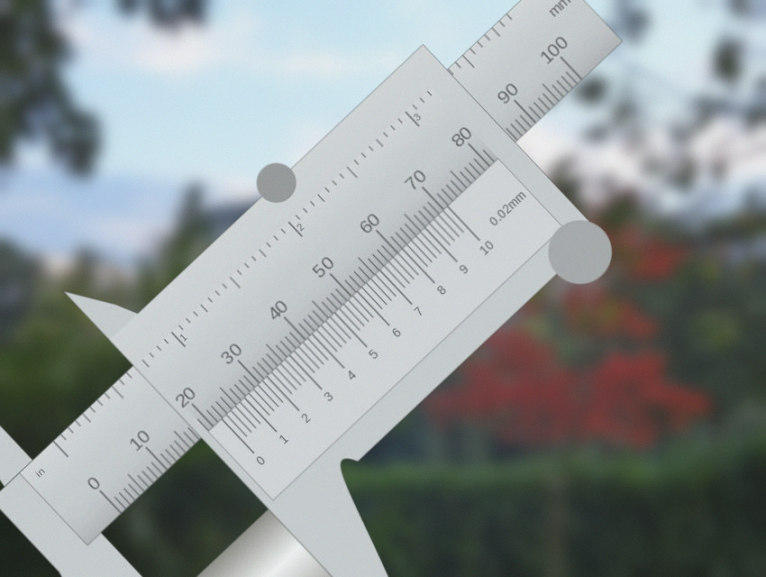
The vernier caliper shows 21.8 mm
